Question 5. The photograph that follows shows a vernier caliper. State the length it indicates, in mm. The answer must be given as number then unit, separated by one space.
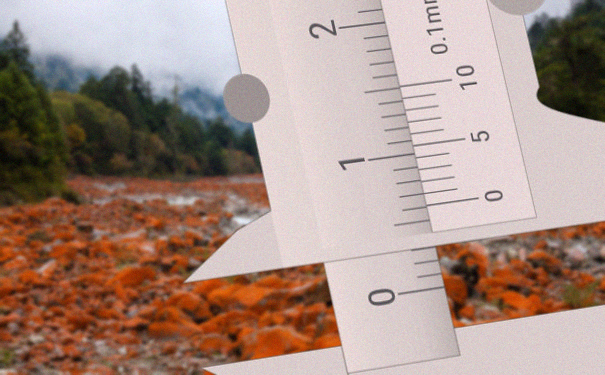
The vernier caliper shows 6.1 mm
